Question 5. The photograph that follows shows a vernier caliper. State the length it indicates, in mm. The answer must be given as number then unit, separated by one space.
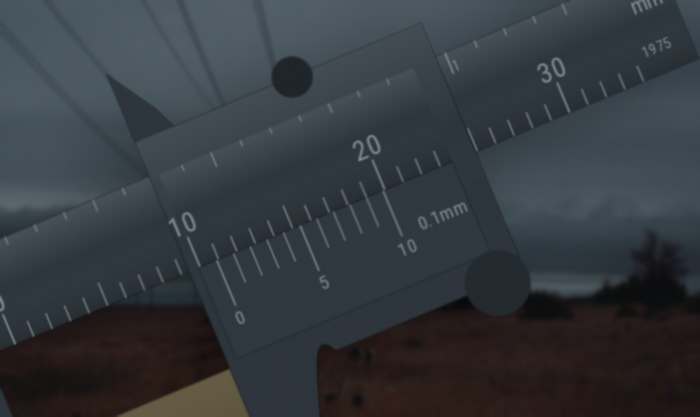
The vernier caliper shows 10.9 mm
